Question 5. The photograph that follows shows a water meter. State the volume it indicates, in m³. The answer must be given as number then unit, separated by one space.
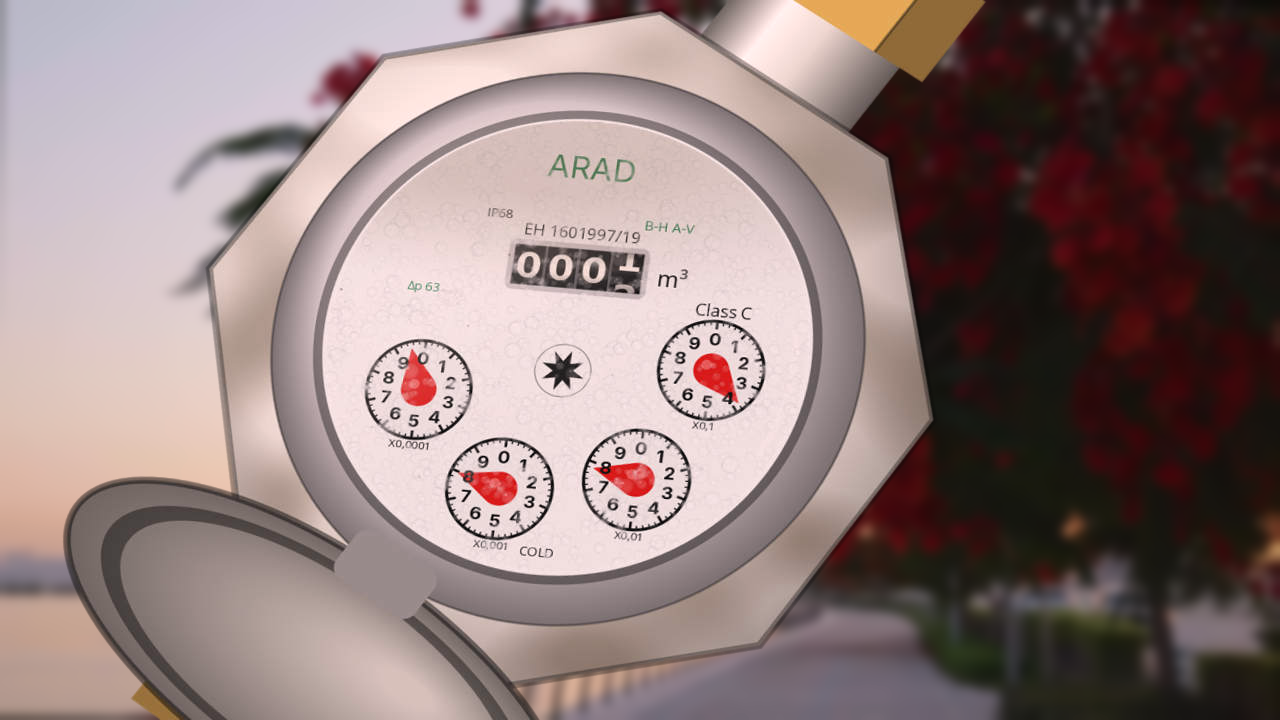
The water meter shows 1.3779 m³
